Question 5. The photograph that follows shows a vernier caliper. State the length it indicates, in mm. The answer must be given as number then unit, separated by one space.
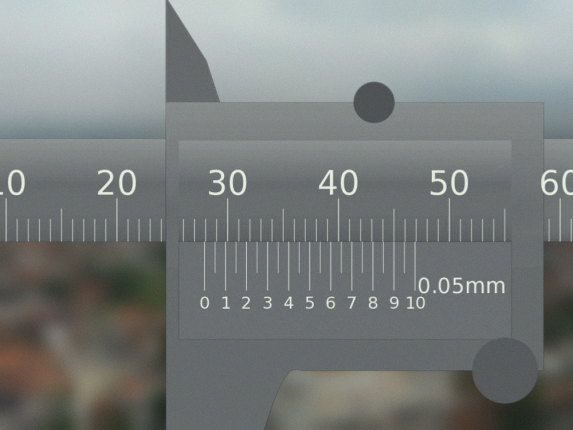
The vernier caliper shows 27.9 mm
